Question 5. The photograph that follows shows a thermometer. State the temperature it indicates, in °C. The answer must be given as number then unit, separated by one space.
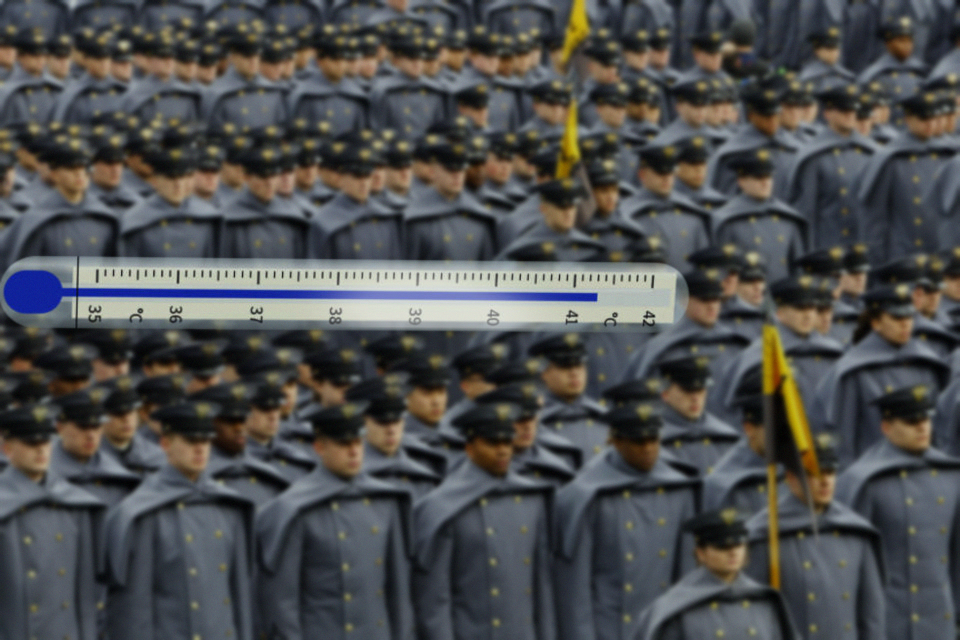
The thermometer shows 41.3 °C
